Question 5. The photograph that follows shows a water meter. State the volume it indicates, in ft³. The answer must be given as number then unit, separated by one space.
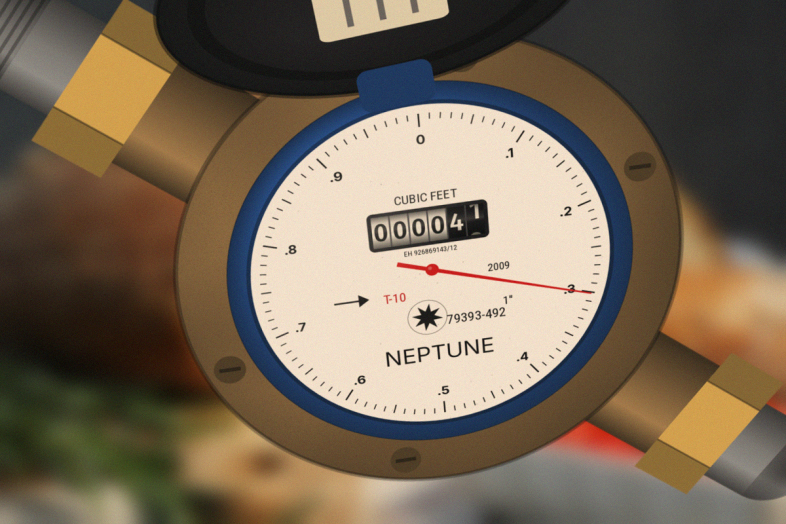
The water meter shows 41.30 ft³
